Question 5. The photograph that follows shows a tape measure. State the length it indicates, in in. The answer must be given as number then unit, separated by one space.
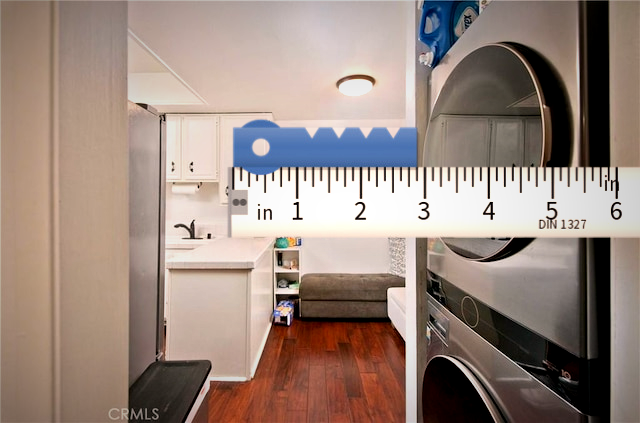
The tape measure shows 2.875 in
